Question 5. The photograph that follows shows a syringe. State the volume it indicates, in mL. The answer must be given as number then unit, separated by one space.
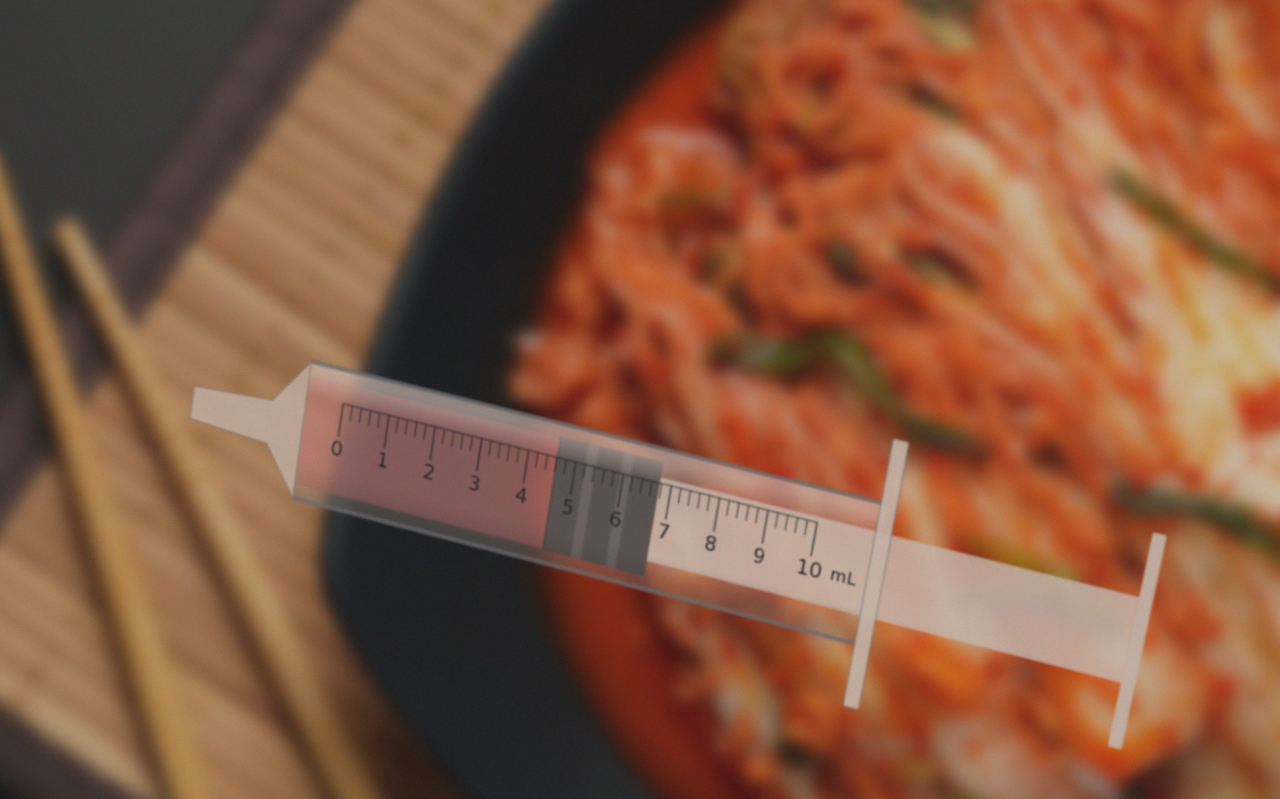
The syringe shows 4.6 mL
